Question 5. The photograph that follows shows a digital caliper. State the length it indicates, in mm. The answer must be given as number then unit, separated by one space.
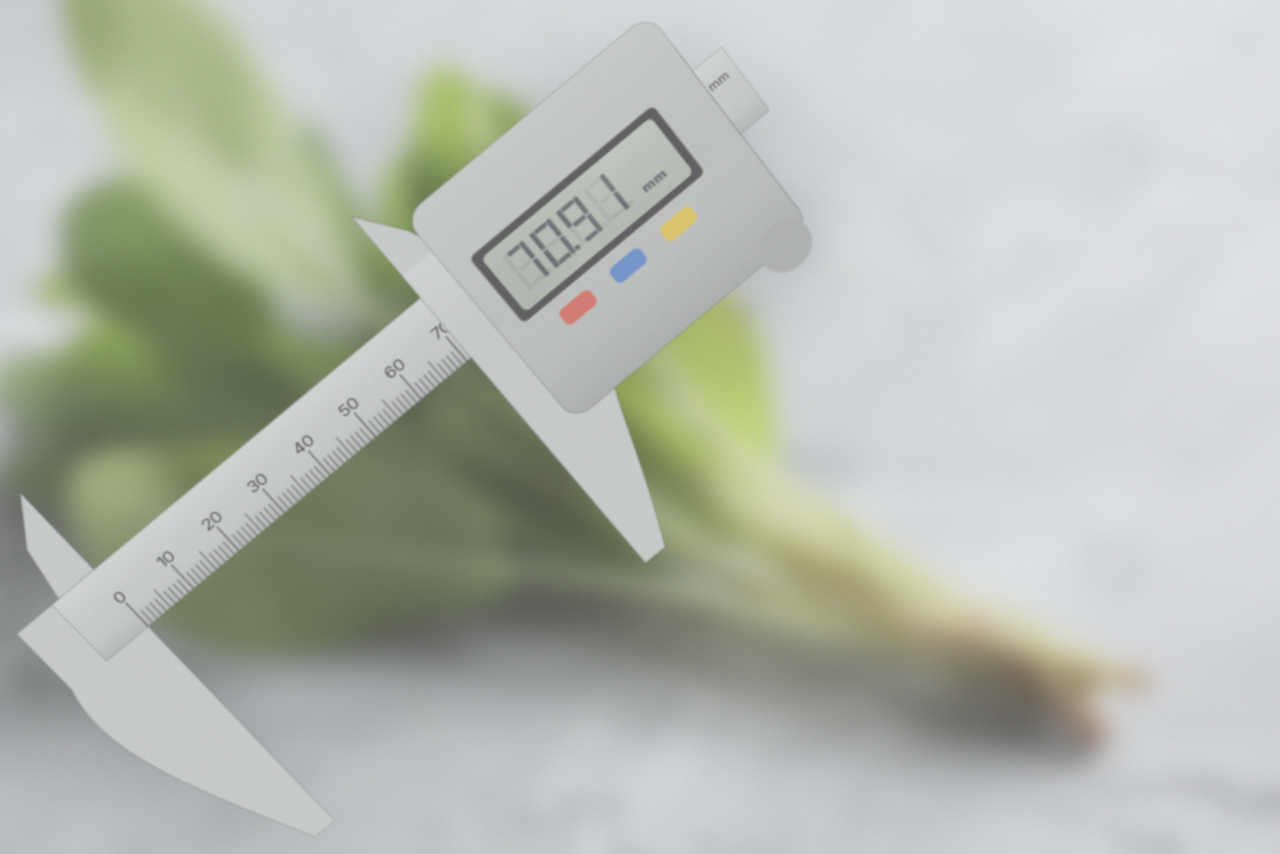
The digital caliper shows 70.91 mm
